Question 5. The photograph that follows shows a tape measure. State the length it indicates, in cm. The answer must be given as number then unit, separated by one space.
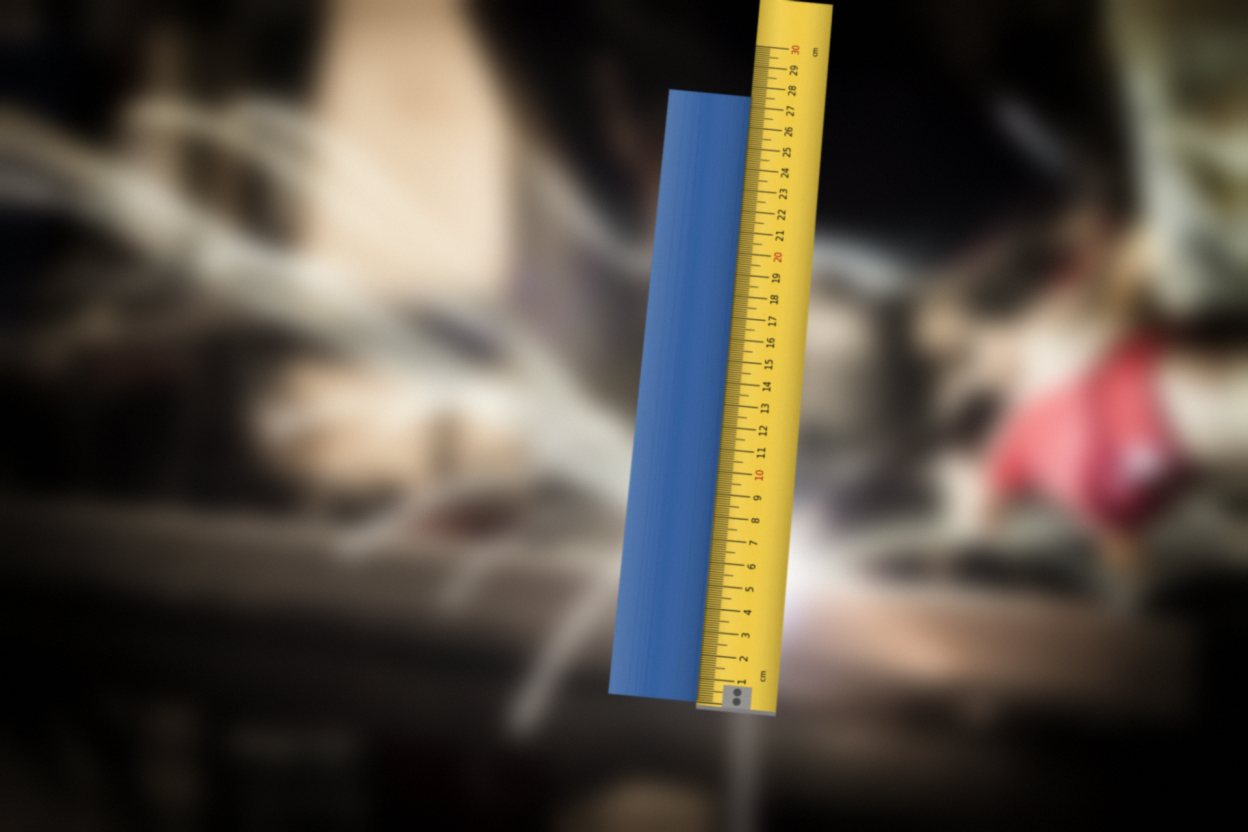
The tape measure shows 27.5 cm
